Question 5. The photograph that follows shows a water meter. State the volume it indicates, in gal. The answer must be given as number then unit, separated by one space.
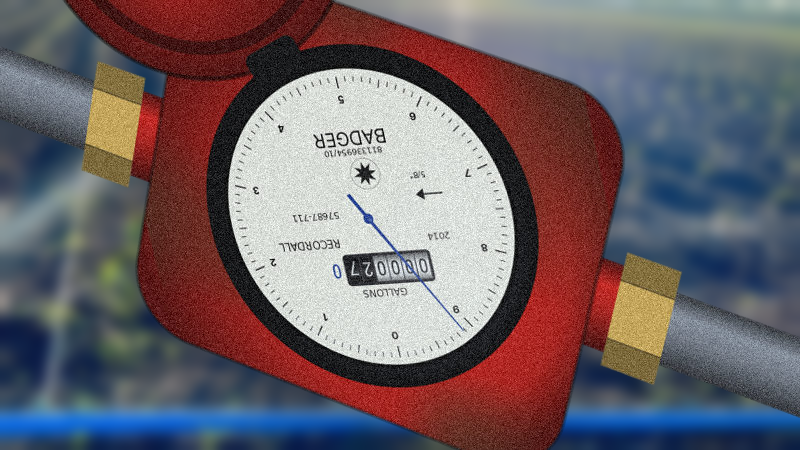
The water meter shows 269.1 gal
